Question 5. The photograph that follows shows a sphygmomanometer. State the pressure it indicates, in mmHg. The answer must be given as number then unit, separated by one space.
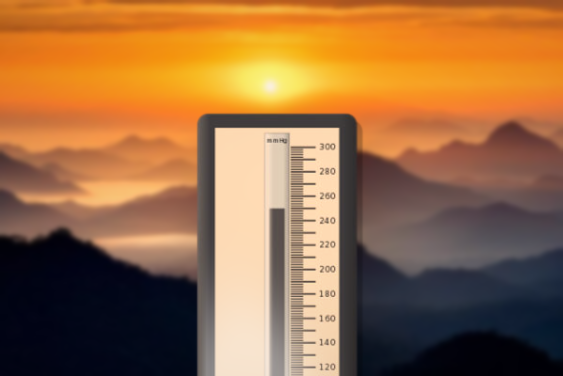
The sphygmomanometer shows 250 mmHg
